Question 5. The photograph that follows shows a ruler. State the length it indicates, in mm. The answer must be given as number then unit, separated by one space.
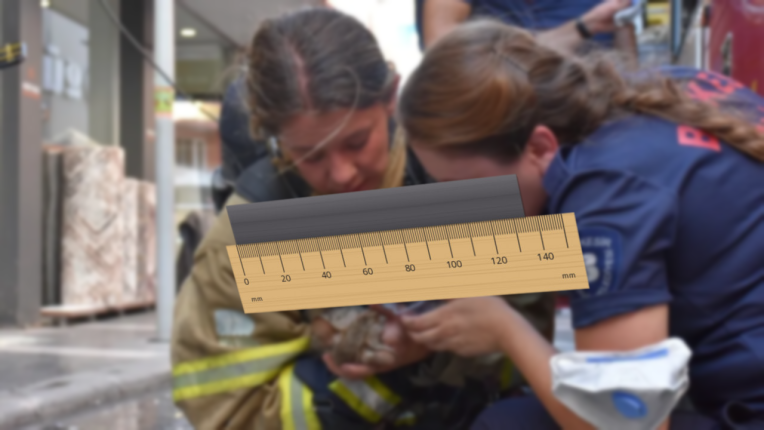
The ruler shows 135 mm
